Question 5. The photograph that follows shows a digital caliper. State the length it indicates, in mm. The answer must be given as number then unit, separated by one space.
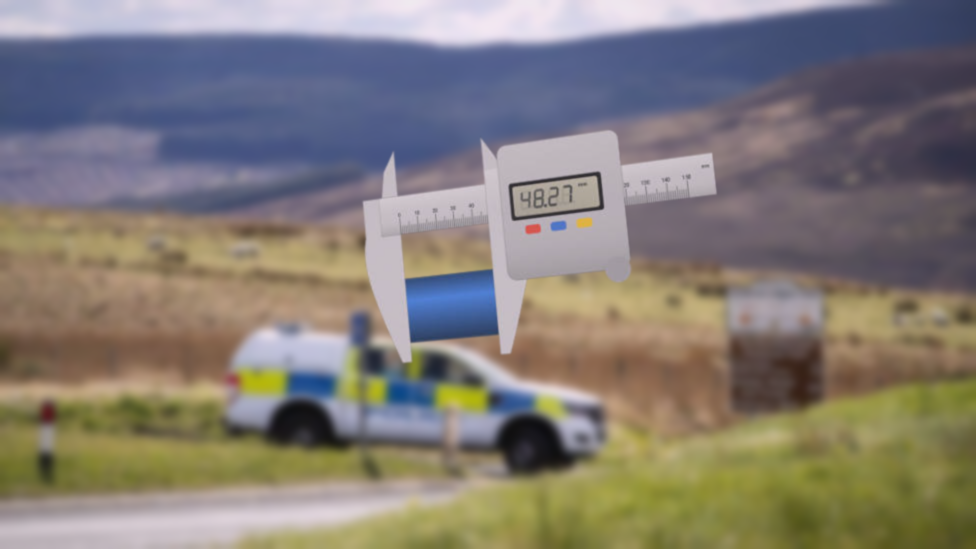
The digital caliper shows 48.27 mm
